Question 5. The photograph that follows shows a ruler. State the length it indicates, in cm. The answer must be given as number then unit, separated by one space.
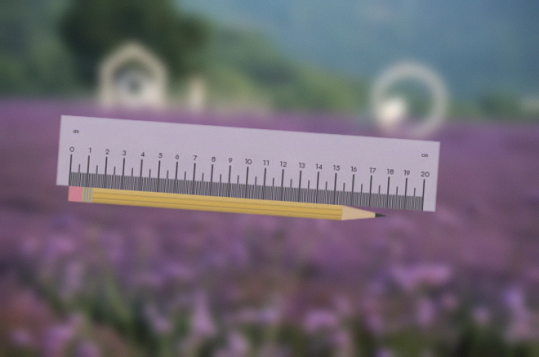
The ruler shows 18 cm
